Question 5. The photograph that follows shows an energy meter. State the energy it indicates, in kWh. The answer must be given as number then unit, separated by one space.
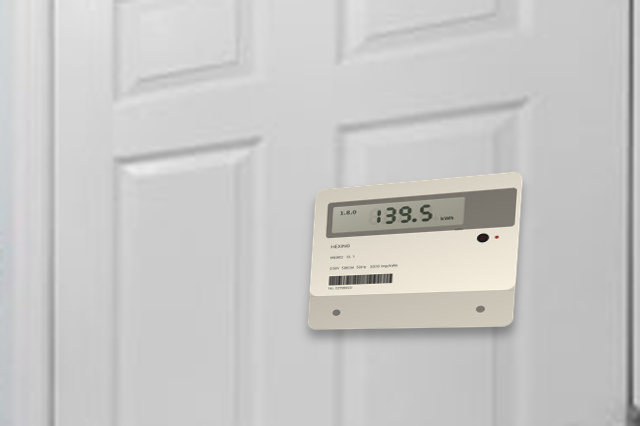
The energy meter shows 139.5 kWh
